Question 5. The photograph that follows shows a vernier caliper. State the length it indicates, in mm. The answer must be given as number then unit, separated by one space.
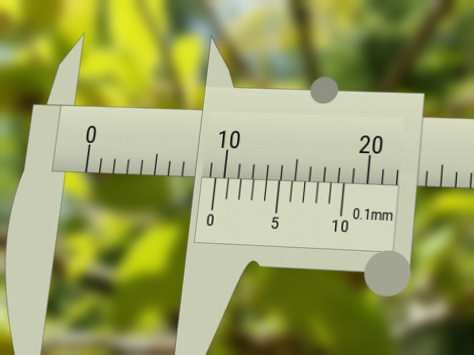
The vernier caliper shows 9.4 mm
